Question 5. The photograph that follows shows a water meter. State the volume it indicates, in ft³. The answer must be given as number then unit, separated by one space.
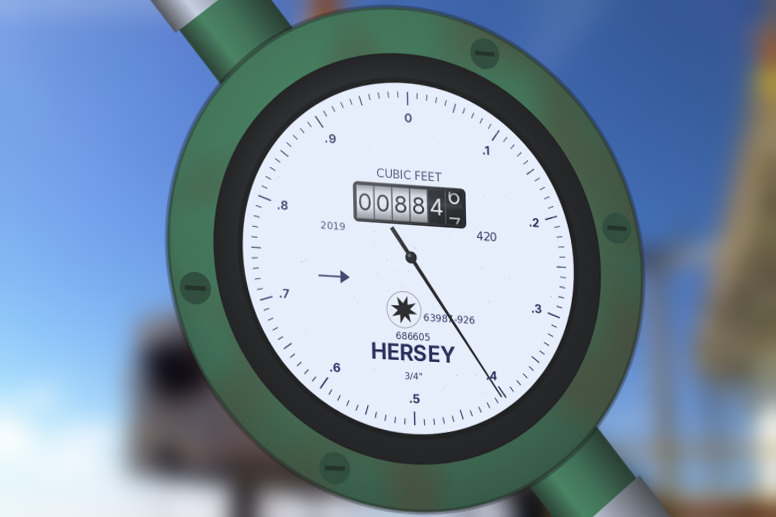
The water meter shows 8846.40 ft³
